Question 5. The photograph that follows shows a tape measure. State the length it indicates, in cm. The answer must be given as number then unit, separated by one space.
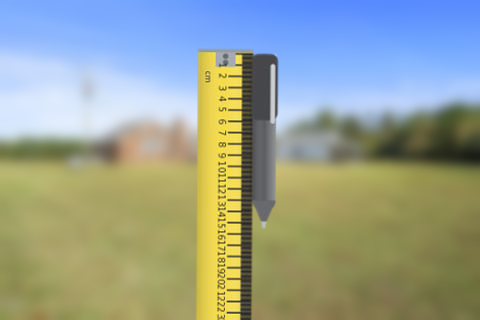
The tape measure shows 15.5 cm
